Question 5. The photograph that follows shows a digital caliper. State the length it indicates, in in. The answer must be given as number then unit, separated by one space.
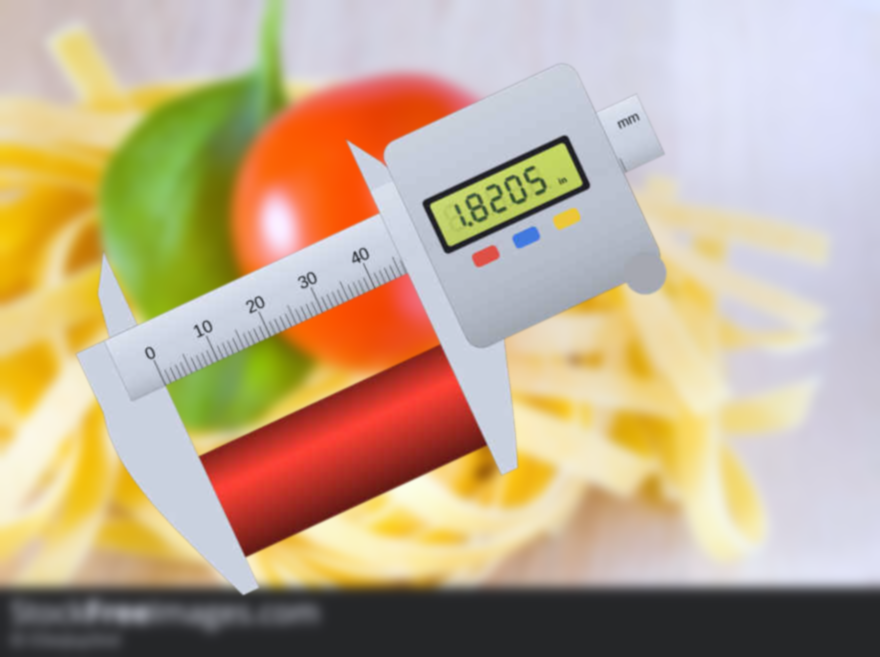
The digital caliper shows 1.8205 in
